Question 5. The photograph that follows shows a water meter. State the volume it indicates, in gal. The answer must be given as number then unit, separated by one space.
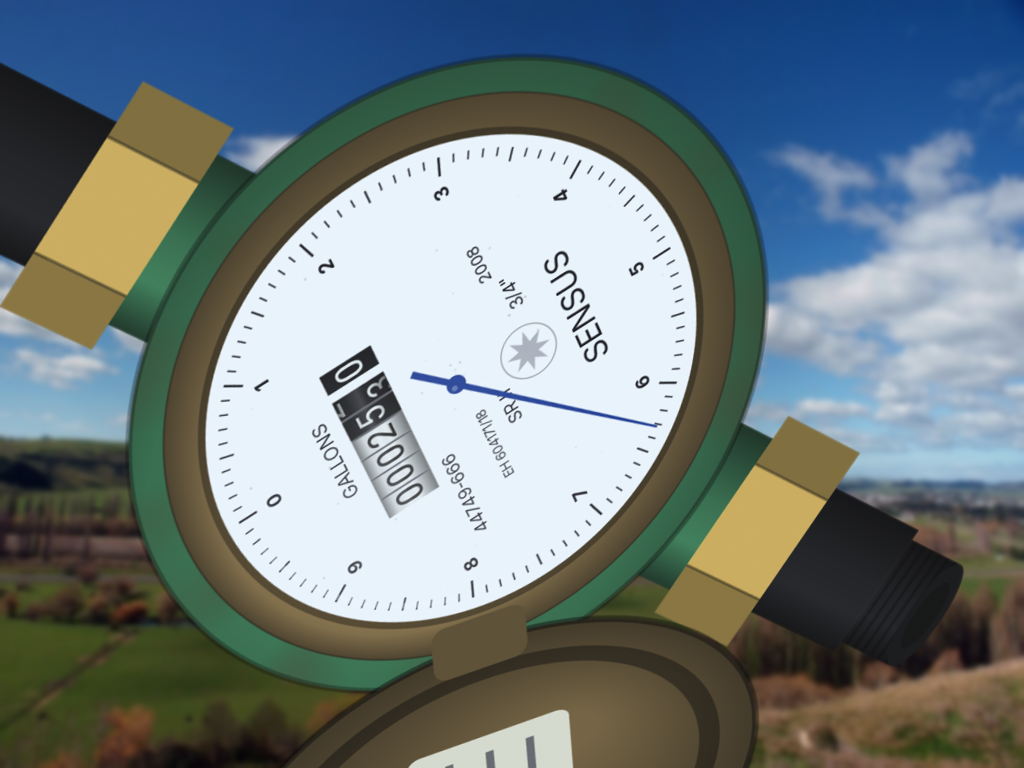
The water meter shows 2526.3 gal
